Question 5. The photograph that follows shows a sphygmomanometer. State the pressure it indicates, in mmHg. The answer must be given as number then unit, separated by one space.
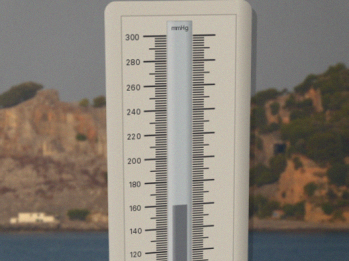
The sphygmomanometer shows 160 mmHg
